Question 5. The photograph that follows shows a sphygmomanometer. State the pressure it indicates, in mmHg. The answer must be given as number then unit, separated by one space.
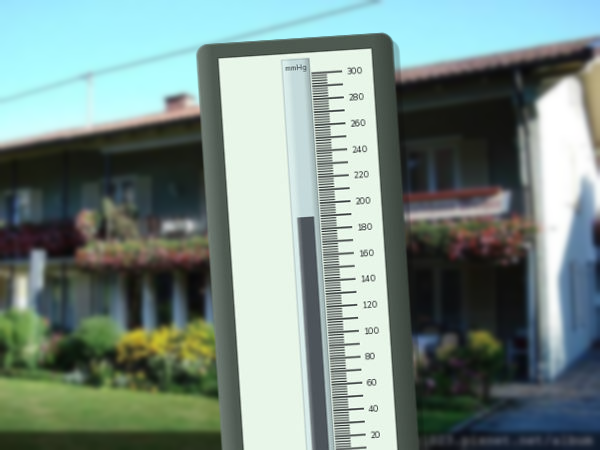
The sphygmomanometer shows 190 mmHg
